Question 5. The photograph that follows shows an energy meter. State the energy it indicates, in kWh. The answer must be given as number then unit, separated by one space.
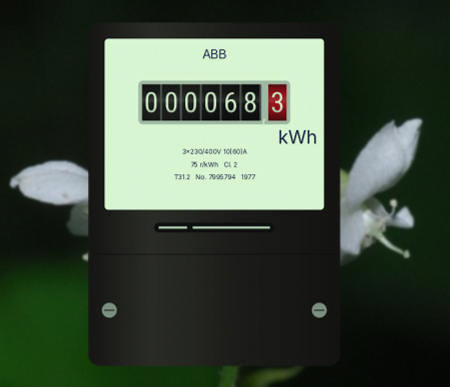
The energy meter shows 68.3 kWh
